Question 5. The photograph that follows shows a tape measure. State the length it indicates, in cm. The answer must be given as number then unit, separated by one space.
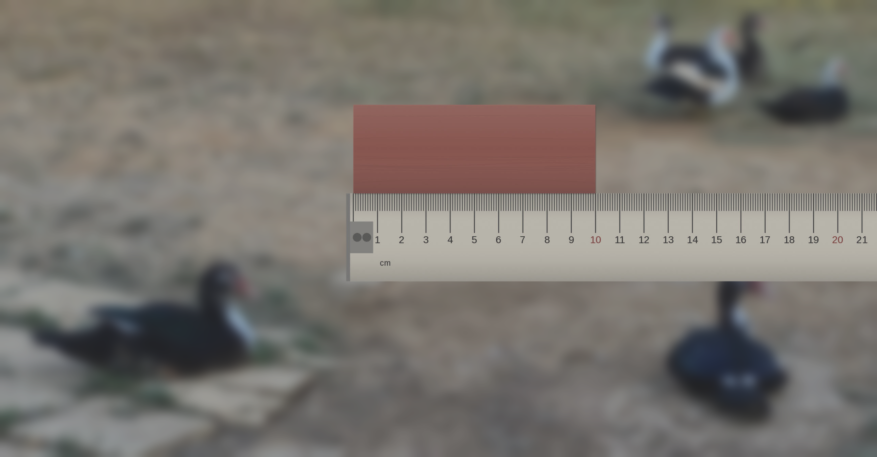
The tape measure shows 10 cm
